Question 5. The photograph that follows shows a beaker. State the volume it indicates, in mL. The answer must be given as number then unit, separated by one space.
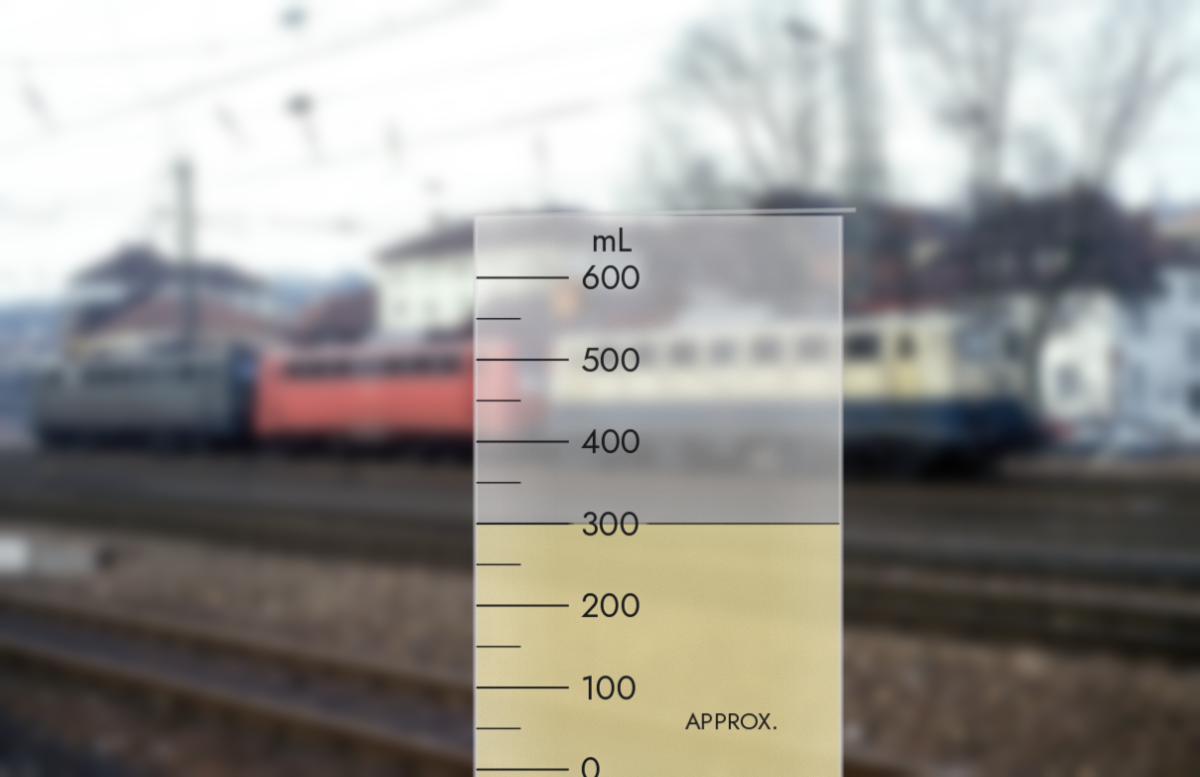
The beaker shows 300 mL
